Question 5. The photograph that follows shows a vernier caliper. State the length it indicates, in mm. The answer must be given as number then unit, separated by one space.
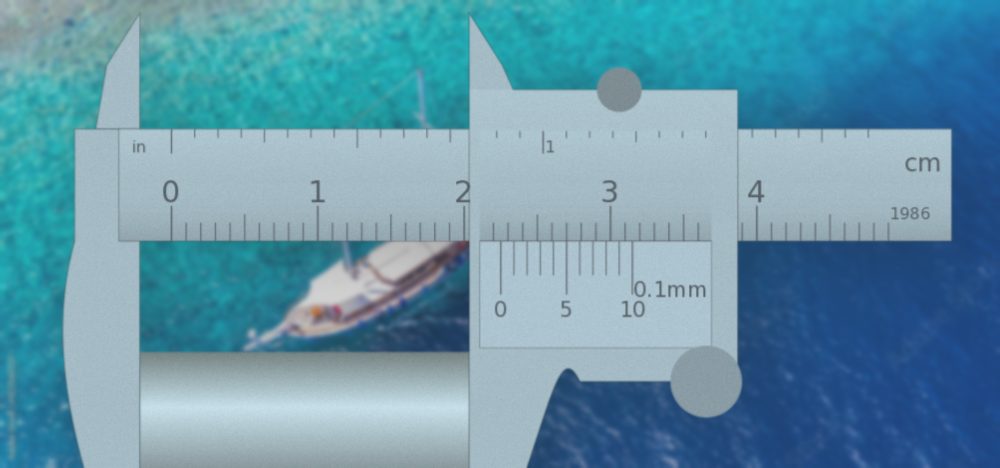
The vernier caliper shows 22.5 mm
